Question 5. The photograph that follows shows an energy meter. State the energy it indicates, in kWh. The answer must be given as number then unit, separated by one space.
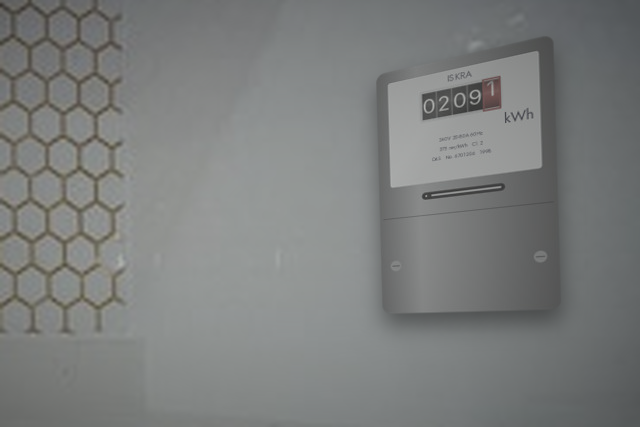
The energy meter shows 209.1 kWh
